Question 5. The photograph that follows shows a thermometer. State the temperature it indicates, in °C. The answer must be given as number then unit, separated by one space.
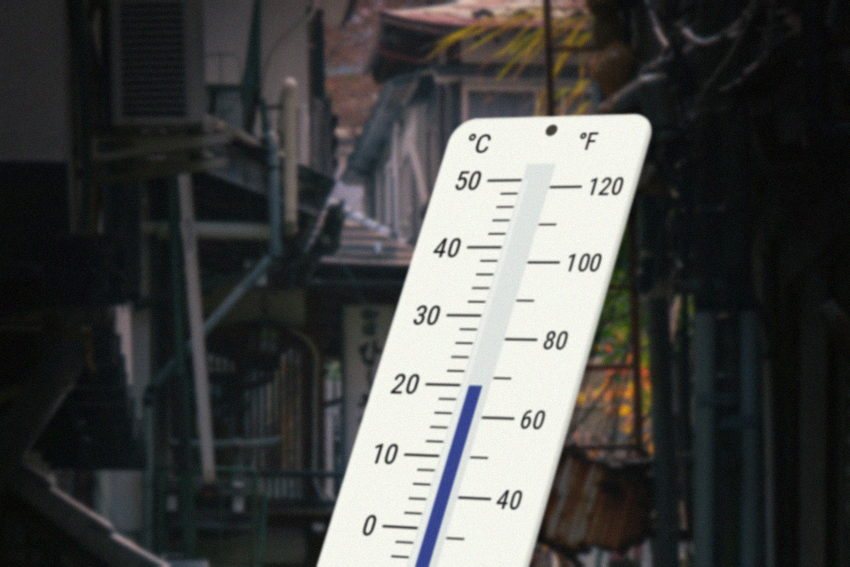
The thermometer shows 20 °C
